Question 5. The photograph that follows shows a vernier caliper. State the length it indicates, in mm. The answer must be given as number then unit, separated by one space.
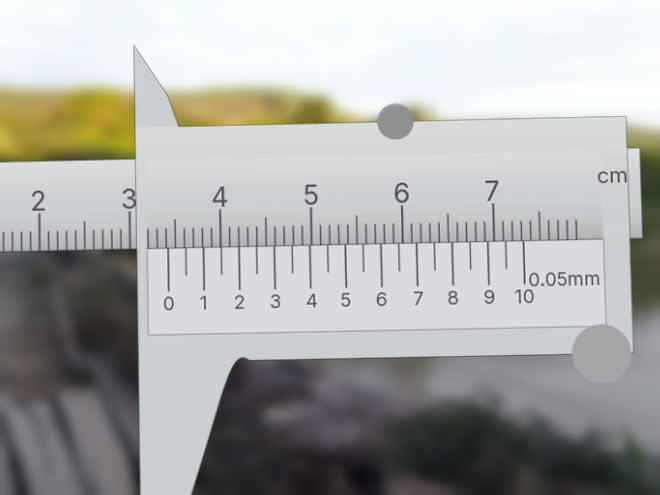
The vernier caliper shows 34.2 mm
